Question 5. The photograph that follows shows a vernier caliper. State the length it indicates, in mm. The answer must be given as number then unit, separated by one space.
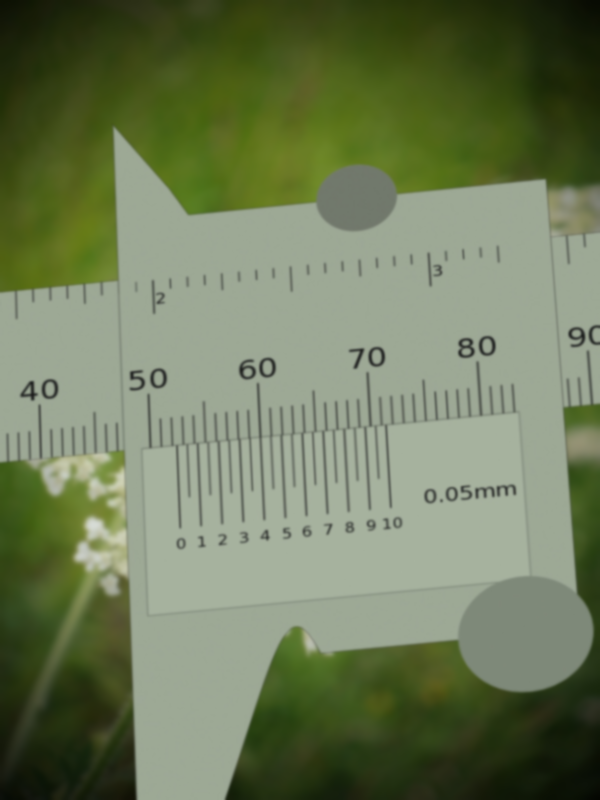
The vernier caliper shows 52.4 mm
